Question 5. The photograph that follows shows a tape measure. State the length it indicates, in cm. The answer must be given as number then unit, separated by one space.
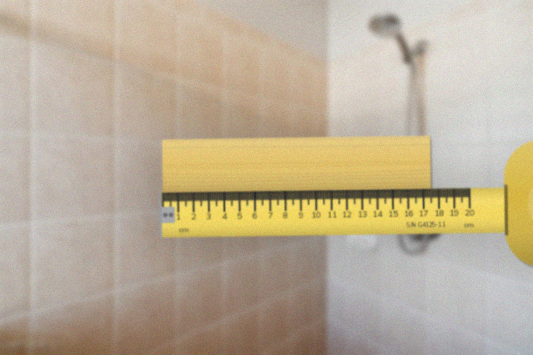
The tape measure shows 17.5 cm
